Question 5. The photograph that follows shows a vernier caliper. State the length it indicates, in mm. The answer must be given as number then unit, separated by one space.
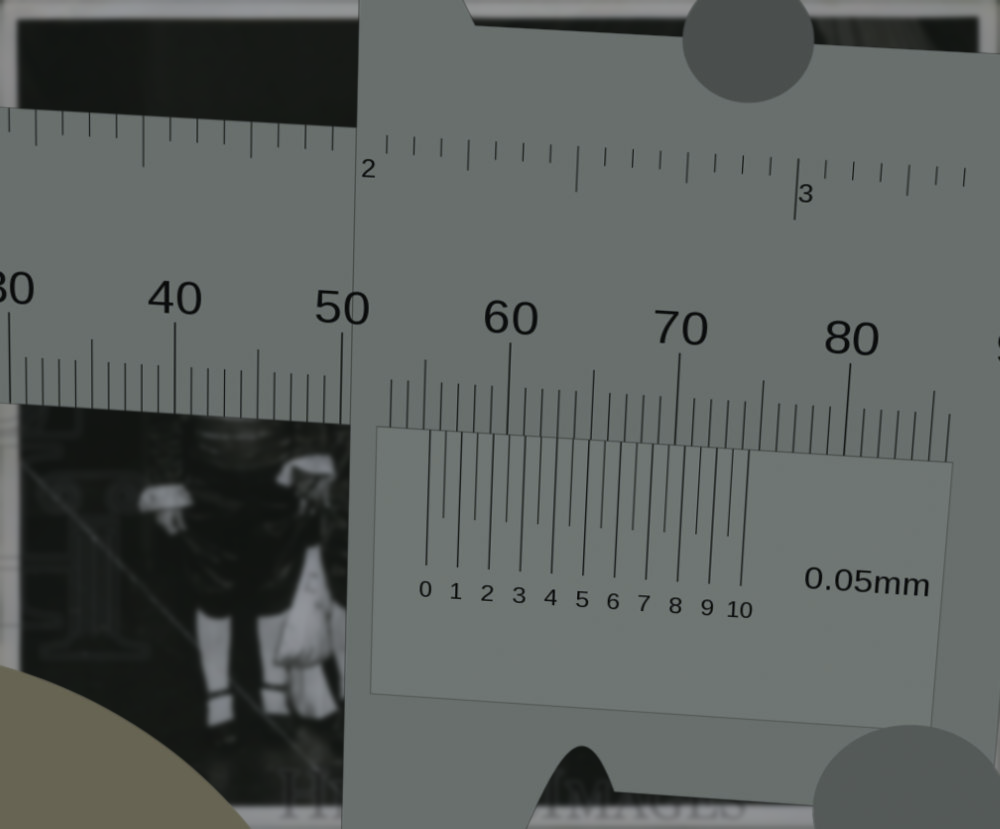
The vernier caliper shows 55.4 mm
